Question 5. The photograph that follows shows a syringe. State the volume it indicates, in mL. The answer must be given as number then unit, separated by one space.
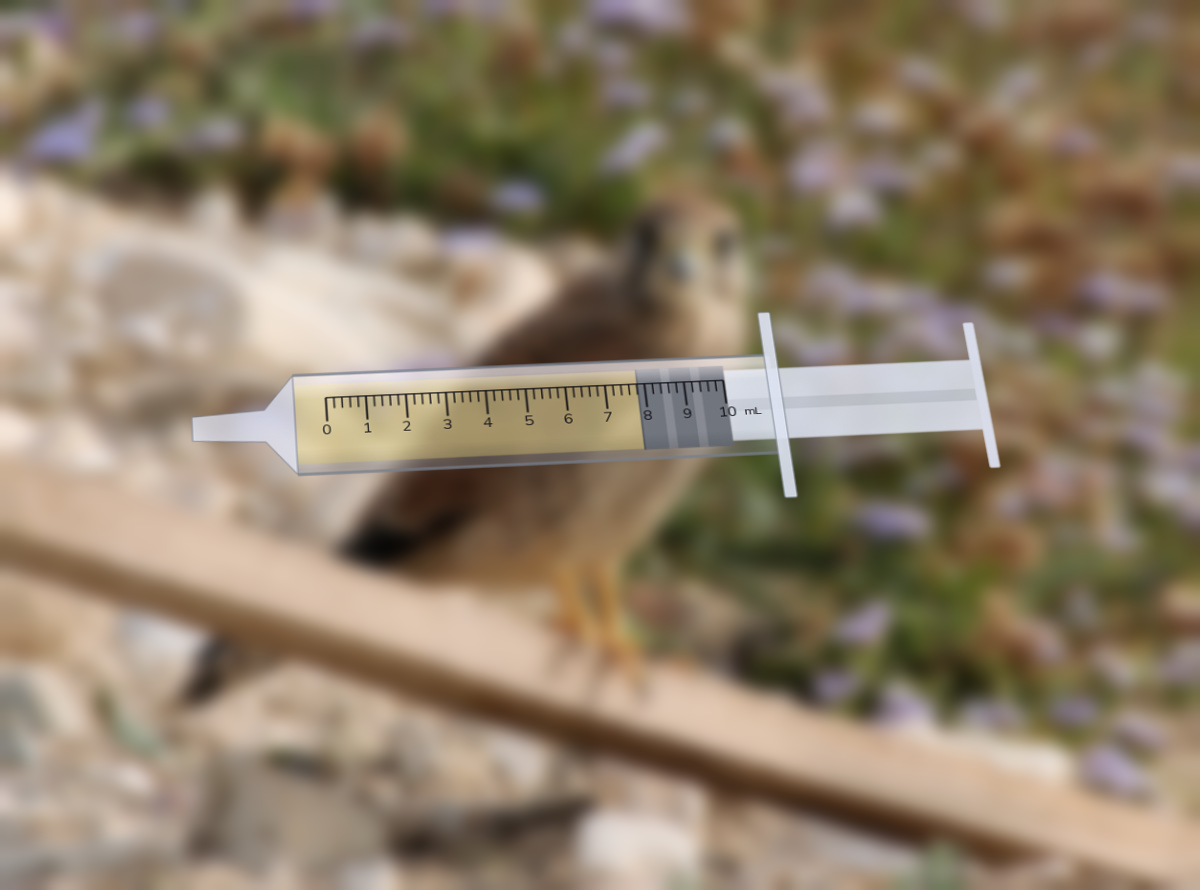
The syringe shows 7.8 mL
